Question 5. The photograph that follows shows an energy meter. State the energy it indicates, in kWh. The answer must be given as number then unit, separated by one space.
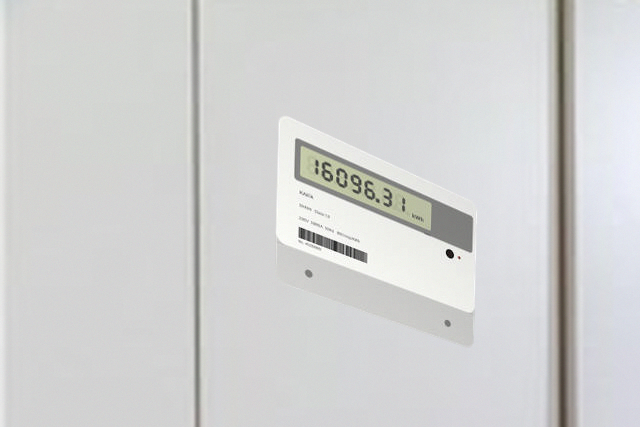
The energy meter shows 16096.31 kWh
